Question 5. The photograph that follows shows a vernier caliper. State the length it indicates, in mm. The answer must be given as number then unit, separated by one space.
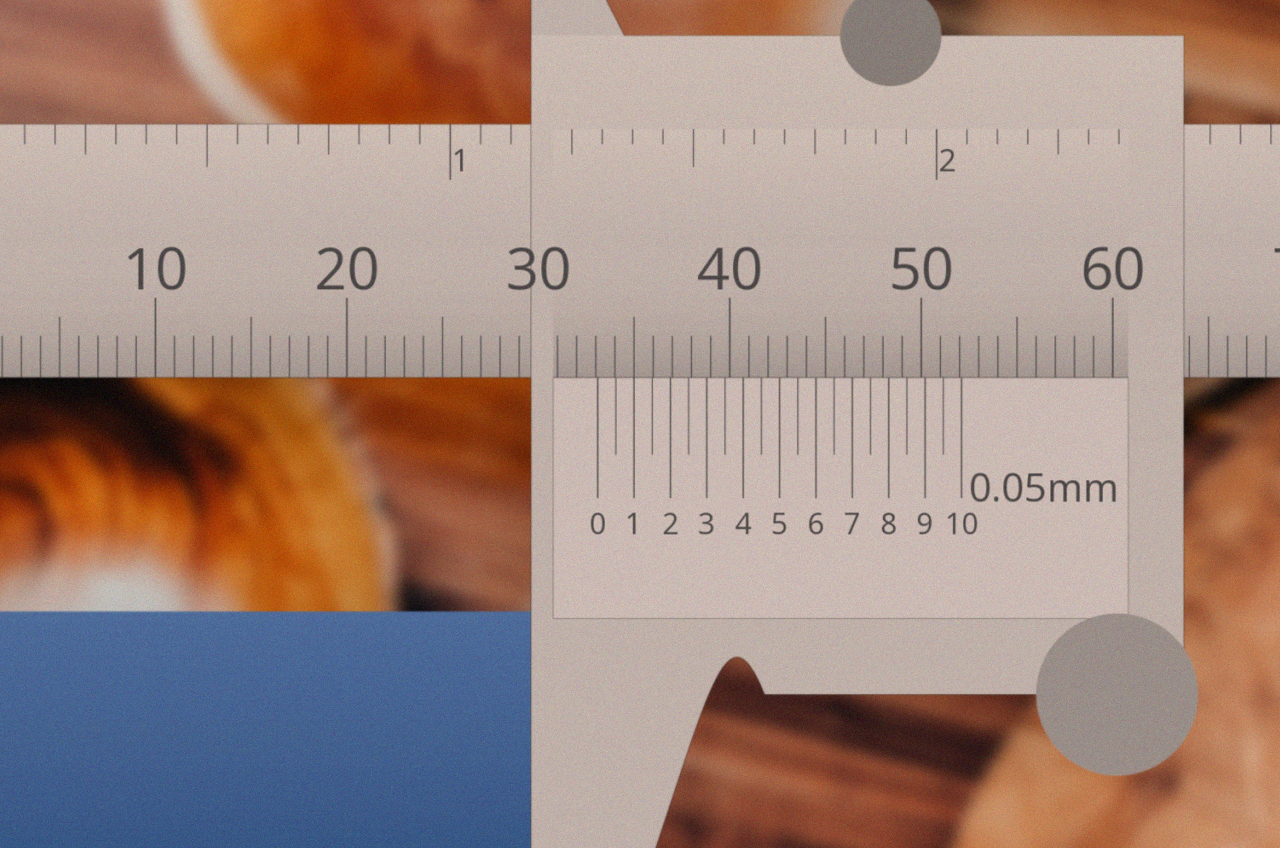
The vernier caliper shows 33.1 mm
